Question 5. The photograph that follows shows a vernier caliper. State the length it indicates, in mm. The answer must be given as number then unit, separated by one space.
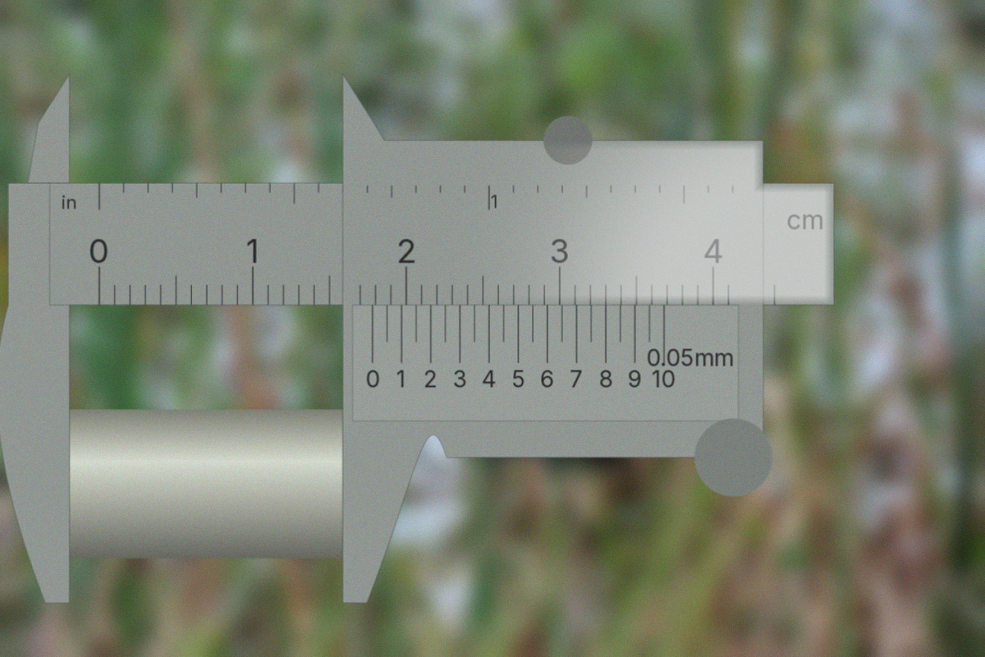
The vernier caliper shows 17.8 mm
